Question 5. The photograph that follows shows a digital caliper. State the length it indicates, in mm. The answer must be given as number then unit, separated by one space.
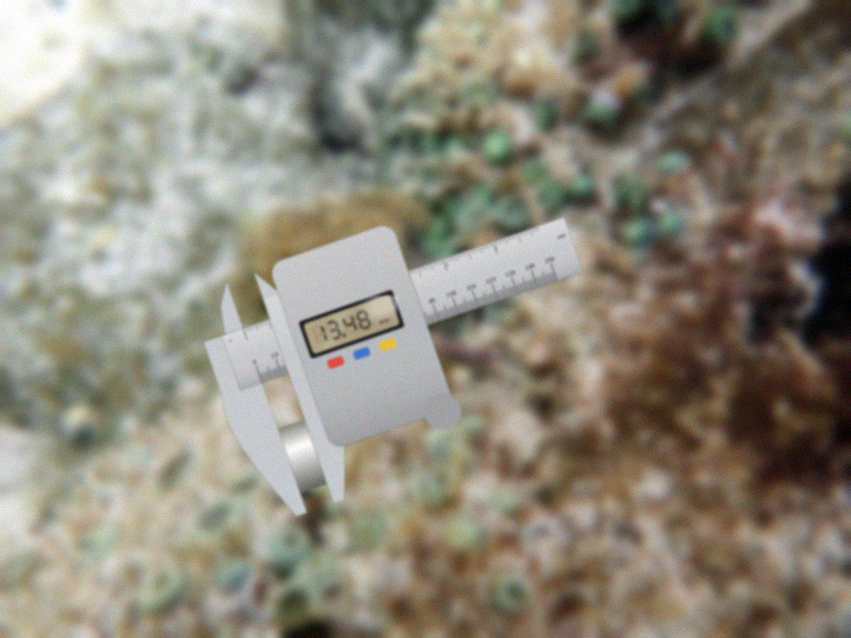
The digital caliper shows 13.48 mm
